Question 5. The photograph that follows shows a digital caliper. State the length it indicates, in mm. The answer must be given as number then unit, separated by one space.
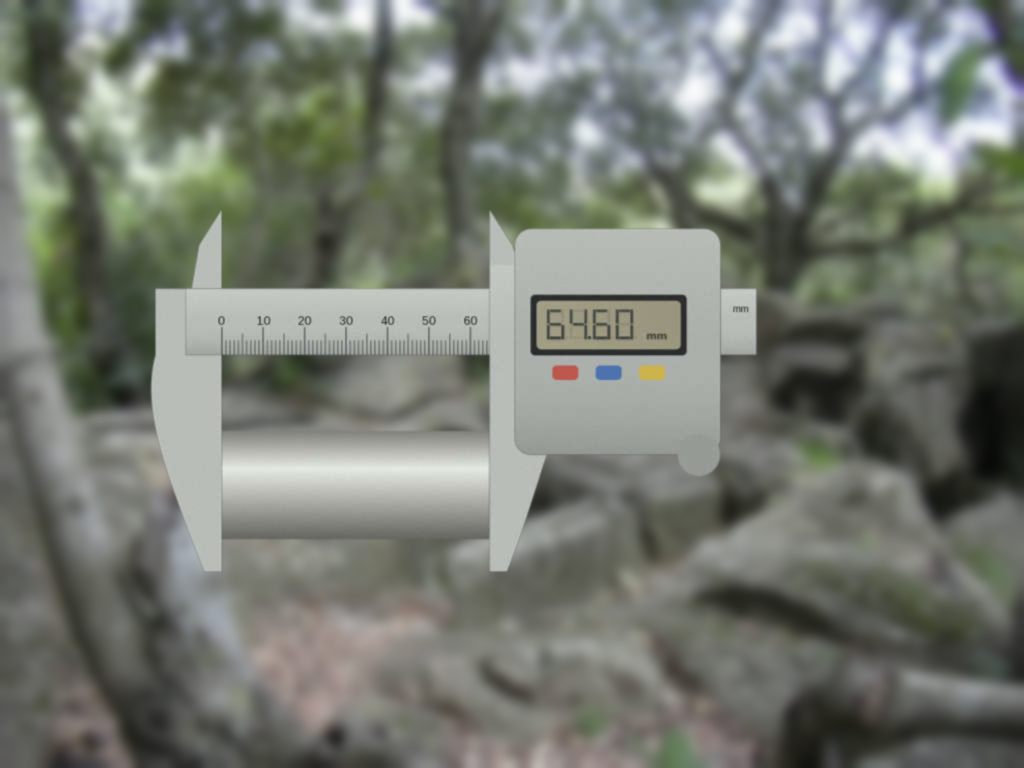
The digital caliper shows 64.60 mm
